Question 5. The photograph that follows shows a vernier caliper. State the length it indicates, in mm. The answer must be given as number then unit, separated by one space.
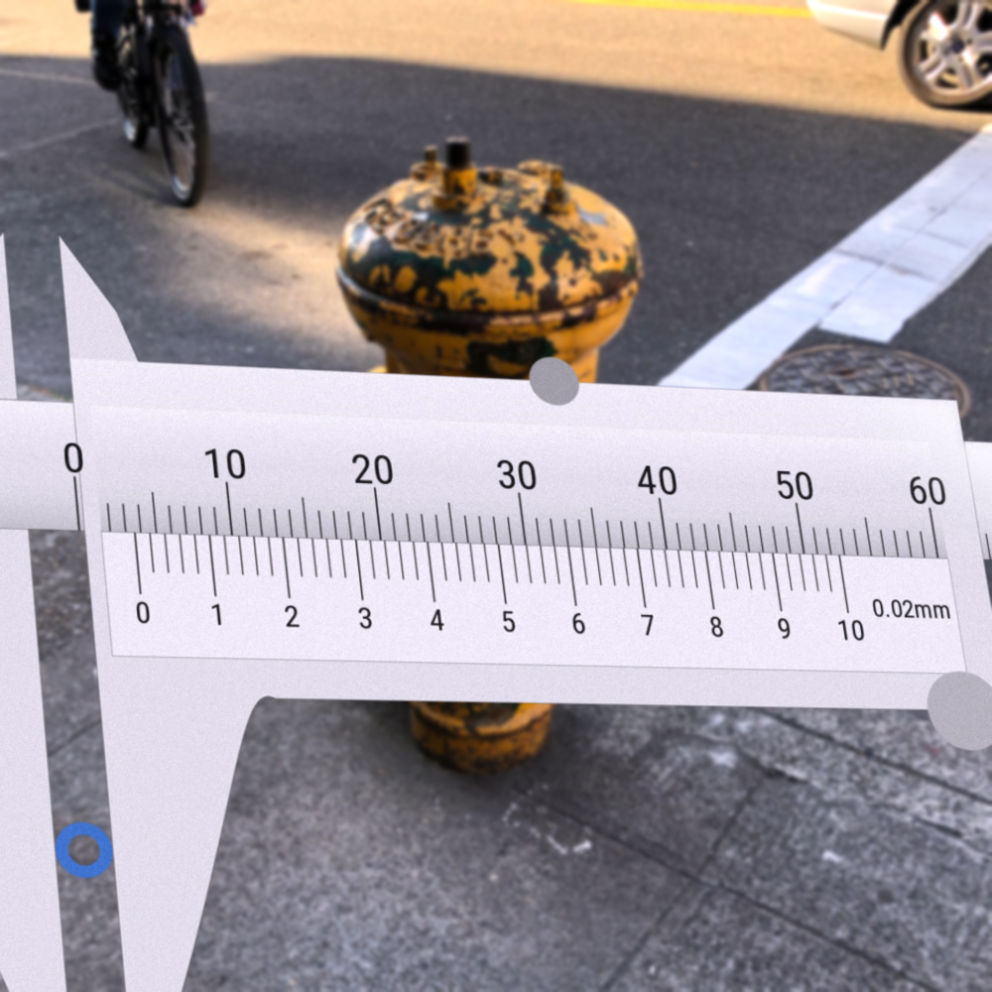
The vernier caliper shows 3.6 mm
